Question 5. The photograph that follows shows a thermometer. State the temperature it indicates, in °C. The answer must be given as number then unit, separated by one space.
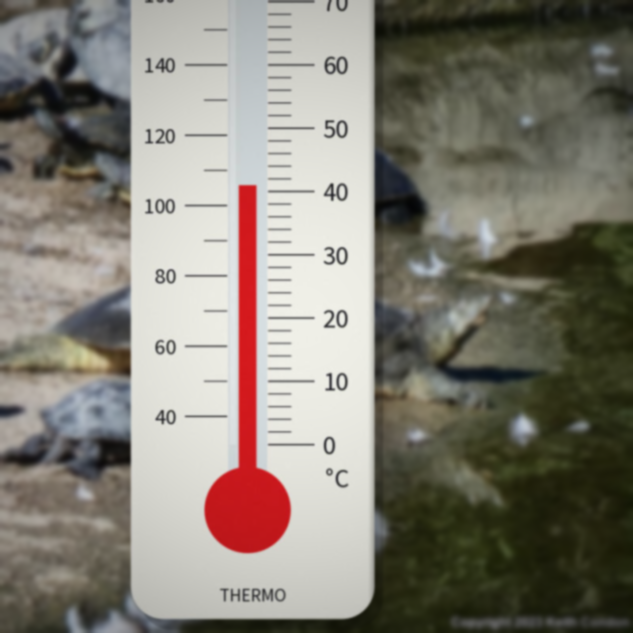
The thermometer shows 41 °C
